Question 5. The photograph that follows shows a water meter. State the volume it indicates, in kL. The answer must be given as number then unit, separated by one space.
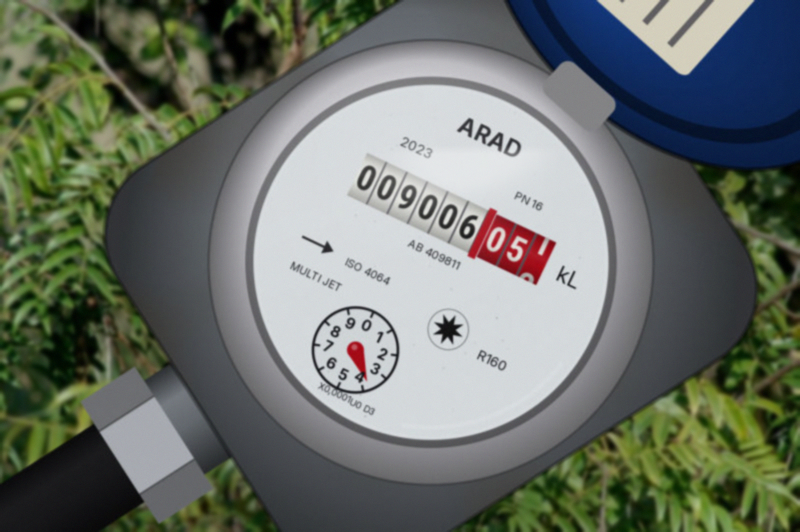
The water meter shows 9006.0513 kL
